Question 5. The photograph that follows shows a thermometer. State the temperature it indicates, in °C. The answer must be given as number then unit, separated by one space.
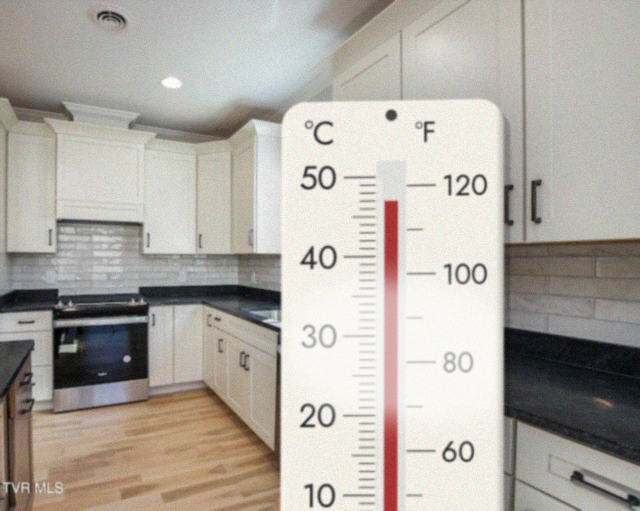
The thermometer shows 47 °C
